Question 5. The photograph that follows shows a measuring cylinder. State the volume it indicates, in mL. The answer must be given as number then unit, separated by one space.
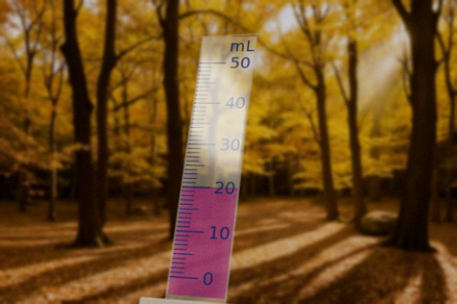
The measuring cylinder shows 20 mL
